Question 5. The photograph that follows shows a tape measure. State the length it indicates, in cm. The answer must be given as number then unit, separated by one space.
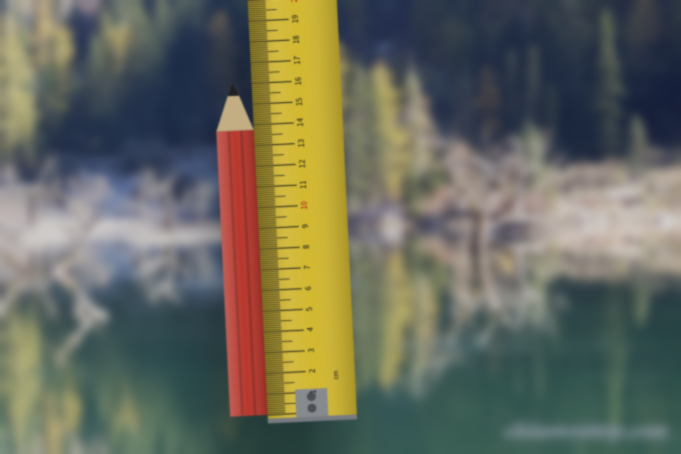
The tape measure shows 16 cm
